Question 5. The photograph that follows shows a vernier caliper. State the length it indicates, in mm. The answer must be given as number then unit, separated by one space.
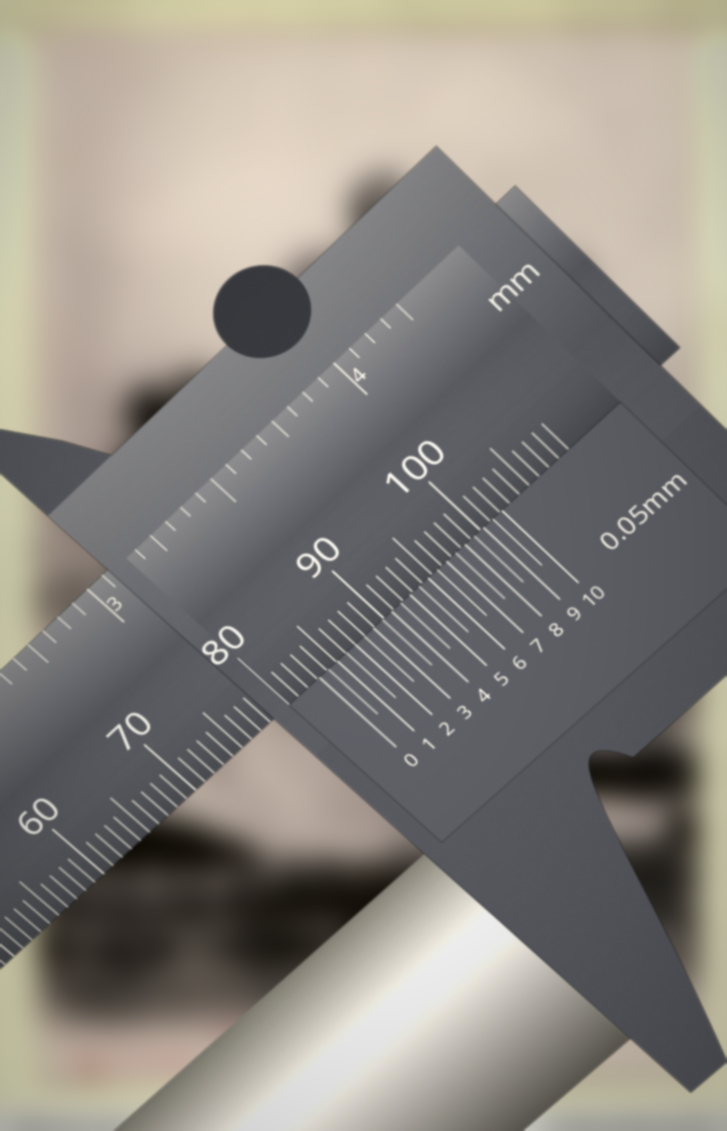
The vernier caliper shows 83.2 mm
